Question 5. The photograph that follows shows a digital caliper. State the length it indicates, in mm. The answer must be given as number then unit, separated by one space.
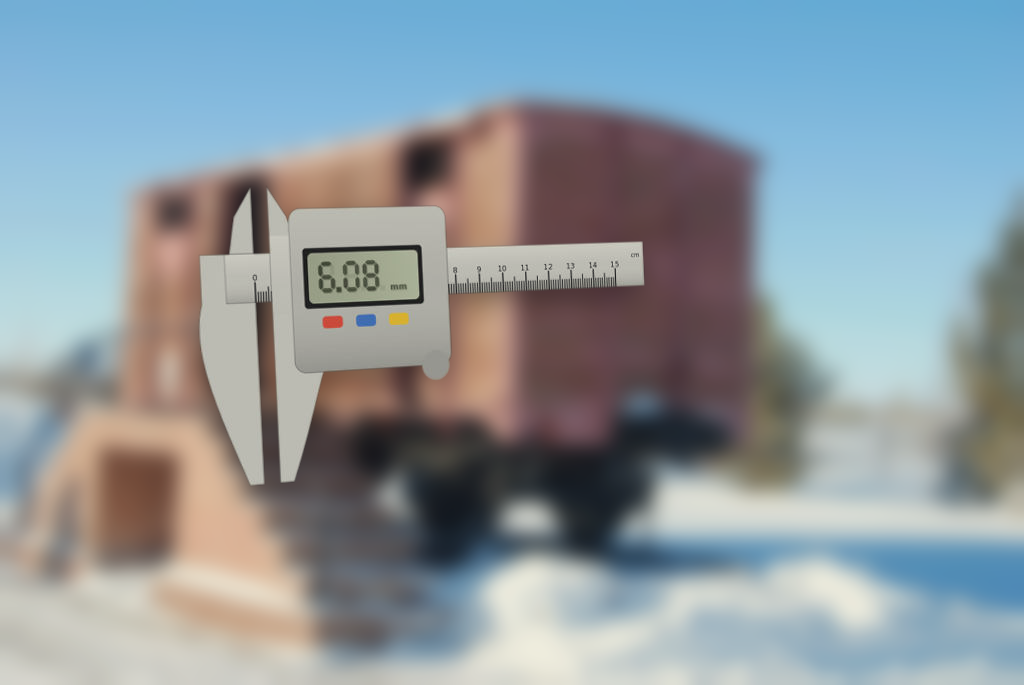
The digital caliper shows 6.08 mm
